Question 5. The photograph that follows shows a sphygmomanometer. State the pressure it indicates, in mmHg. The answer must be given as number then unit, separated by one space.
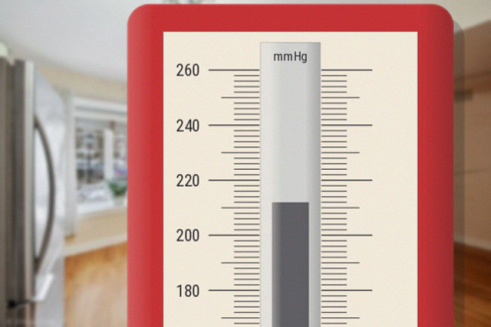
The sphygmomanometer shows 212 mmHg
